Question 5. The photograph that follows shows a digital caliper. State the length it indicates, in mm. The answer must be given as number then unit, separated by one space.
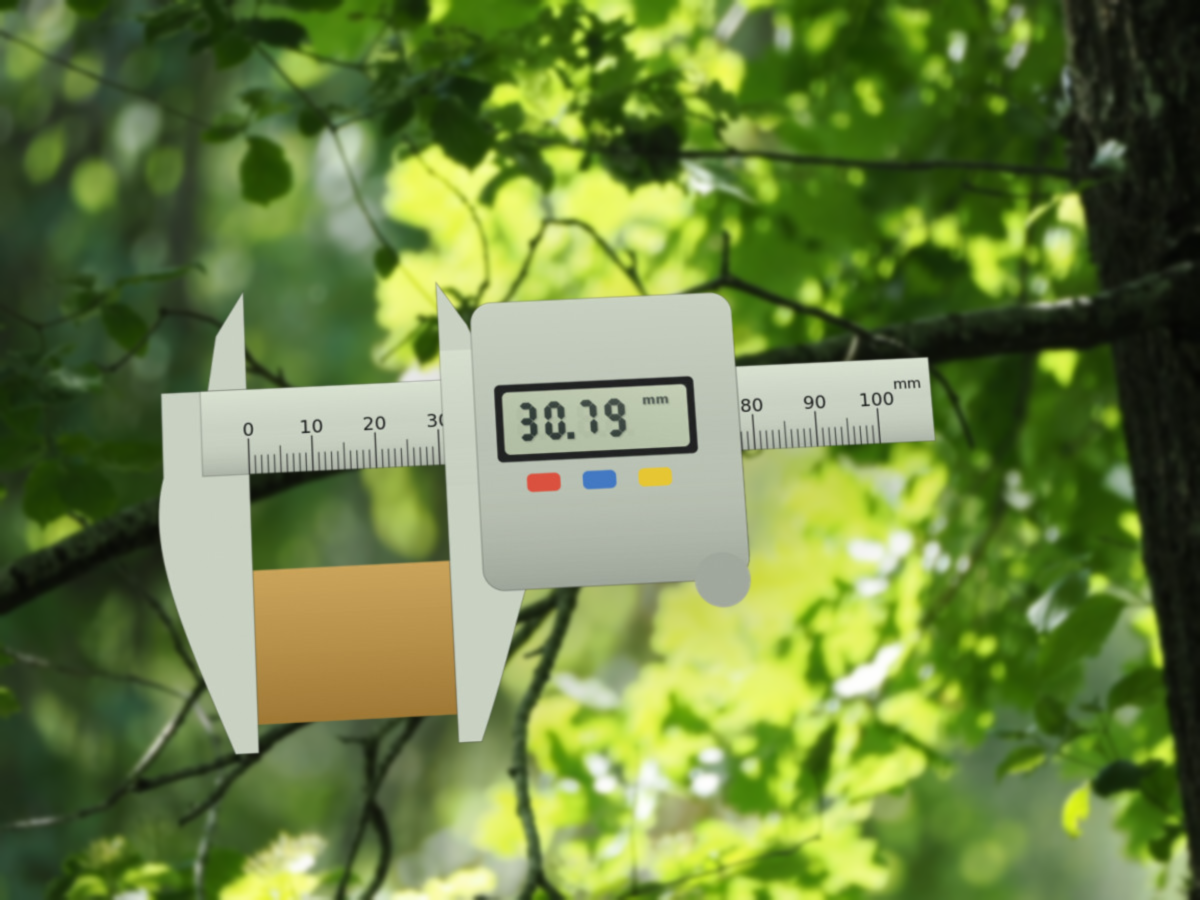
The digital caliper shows 30.79 mm
